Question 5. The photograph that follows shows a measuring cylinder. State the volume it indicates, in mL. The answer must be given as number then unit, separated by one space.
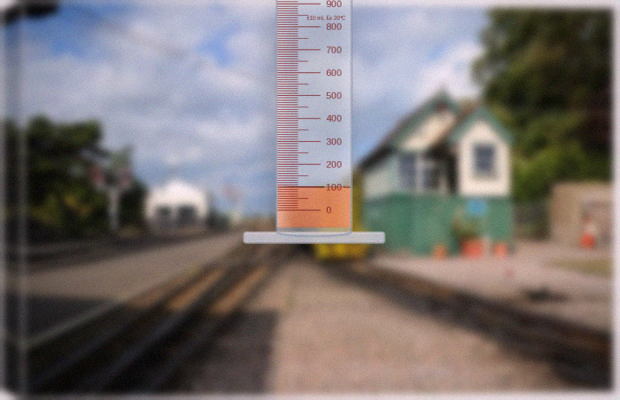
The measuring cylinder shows 100 mL
